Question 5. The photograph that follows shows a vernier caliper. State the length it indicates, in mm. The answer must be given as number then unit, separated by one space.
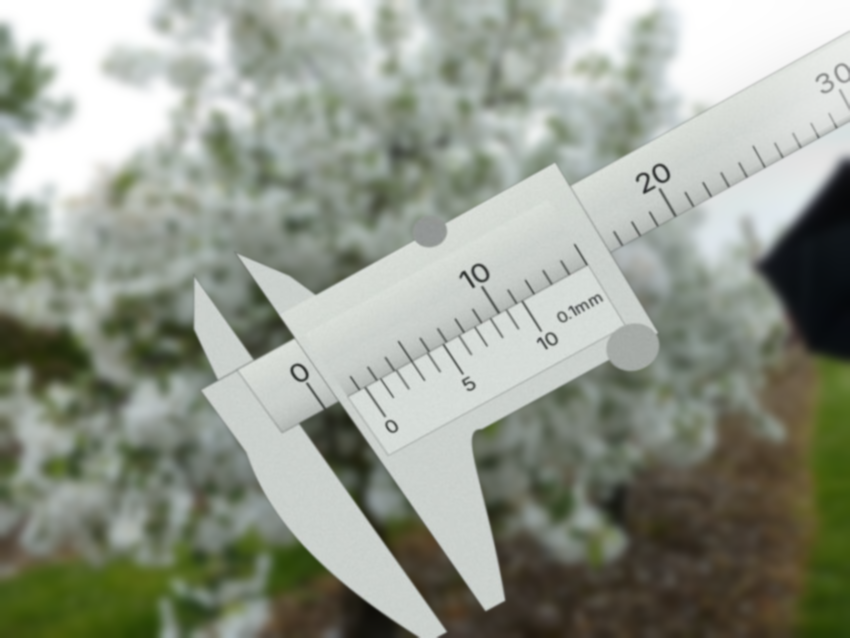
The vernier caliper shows 2.3 mm
